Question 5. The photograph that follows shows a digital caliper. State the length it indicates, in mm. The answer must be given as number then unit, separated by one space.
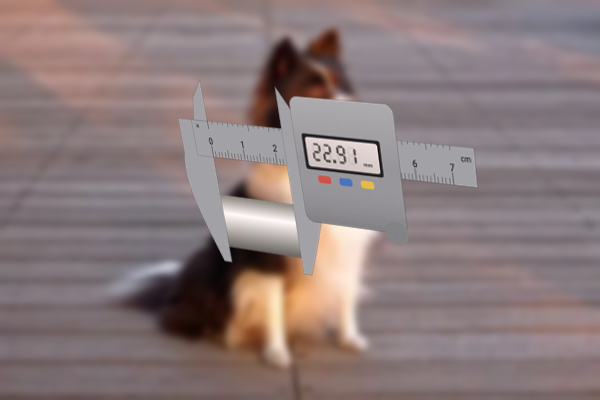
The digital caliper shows 22.91 mm
